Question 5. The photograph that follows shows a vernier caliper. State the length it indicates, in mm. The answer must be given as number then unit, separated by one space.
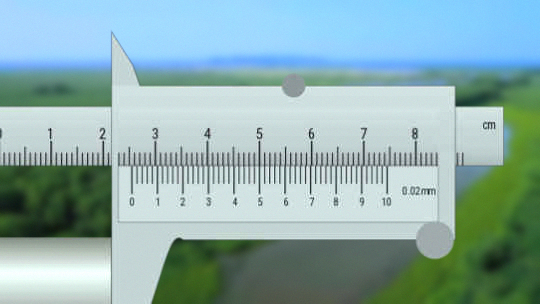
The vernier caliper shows 25.5 mm
